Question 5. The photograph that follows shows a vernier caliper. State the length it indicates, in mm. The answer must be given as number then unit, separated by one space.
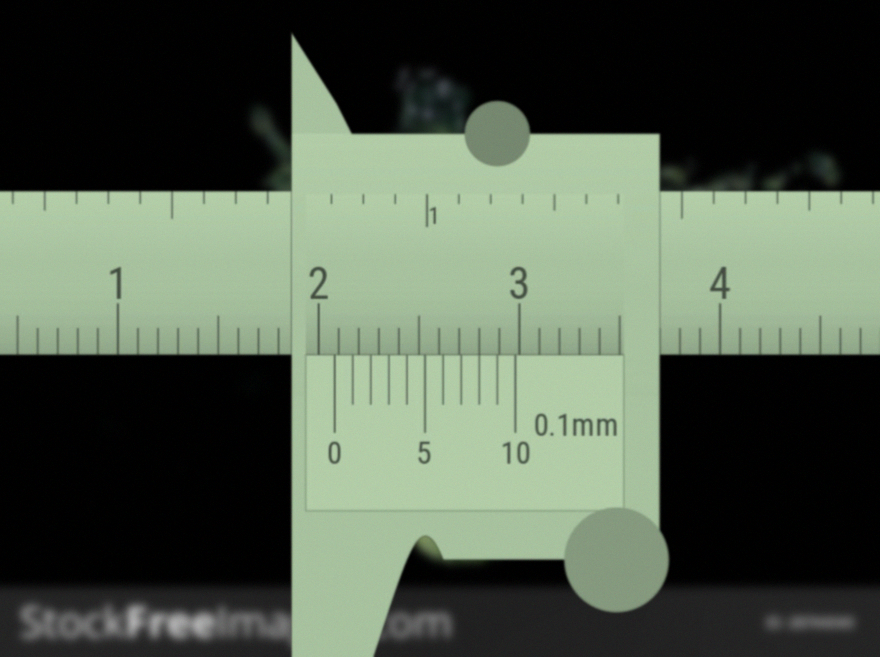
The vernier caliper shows 20.8 mm
